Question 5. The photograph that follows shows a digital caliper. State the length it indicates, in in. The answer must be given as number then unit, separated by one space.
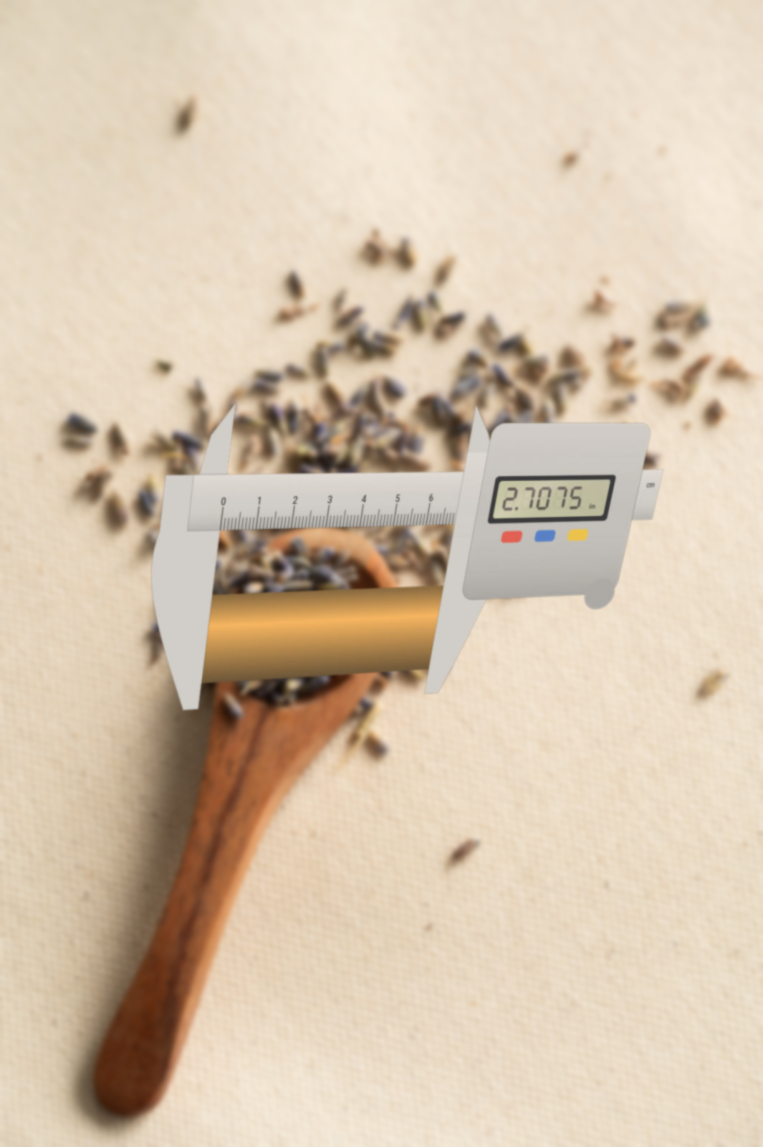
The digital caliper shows 2.7075 in
